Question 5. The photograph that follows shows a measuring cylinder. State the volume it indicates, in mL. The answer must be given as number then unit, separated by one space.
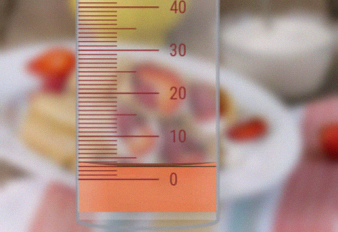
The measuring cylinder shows 3 mL
